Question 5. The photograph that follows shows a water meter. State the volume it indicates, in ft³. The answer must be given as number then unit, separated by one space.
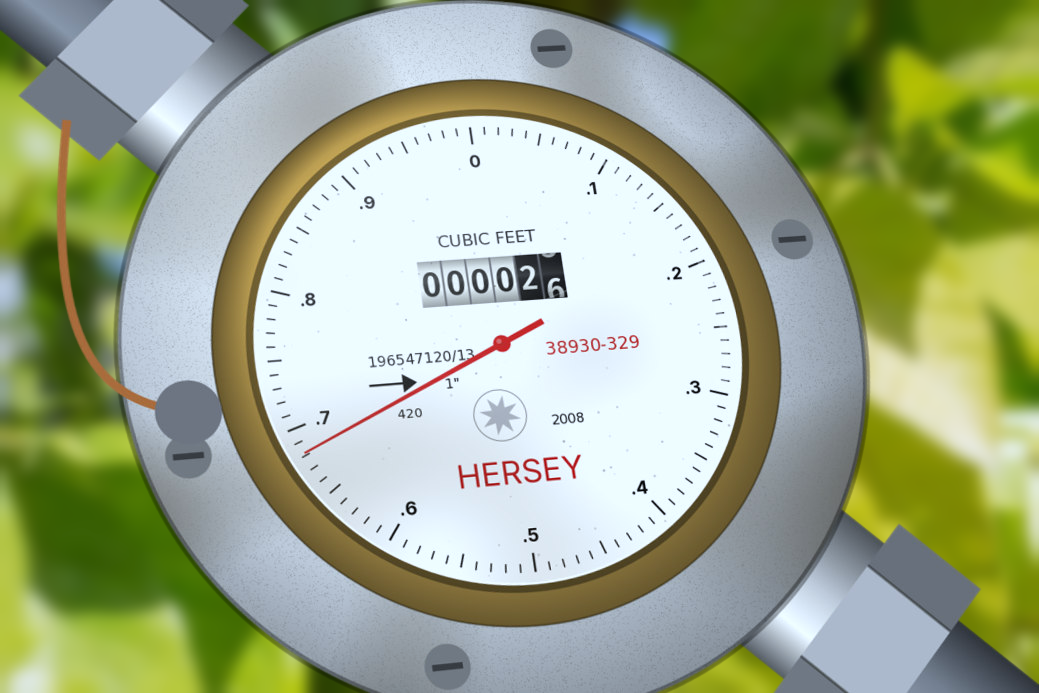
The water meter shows 25.68 ft³
